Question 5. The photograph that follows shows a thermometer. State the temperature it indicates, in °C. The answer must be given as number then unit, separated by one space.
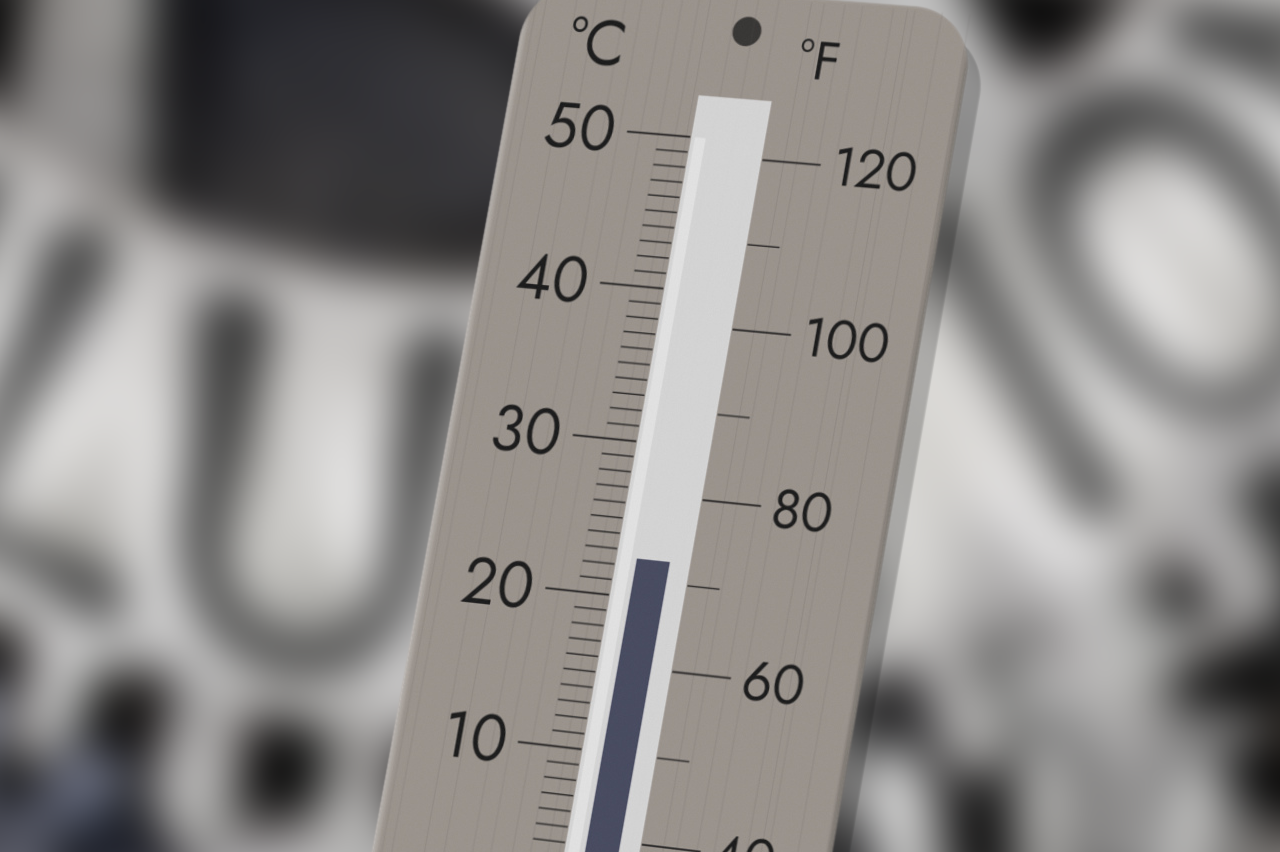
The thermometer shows 22.5 °C
